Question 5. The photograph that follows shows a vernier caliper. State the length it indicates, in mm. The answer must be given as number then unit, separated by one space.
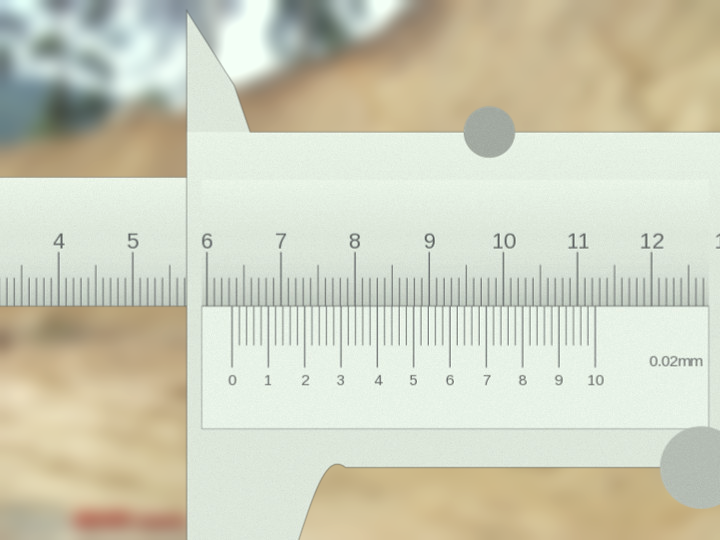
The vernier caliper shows 63.4 mm
